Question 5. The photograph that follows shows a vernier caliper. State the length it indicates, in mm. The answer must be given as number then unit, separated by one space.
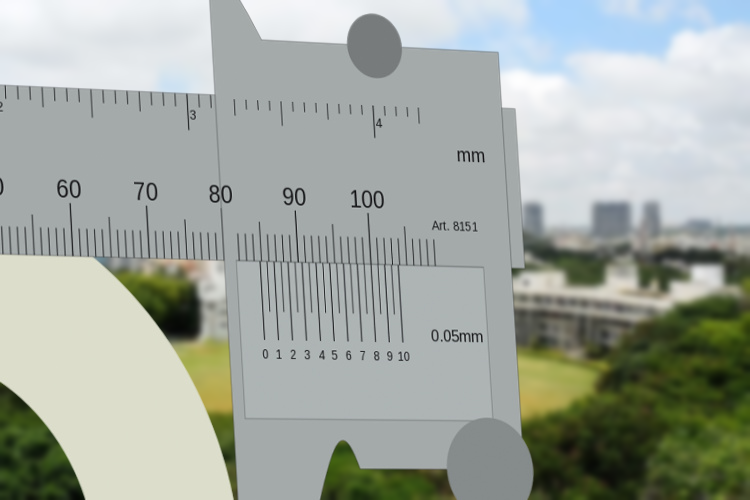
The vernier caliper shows 84.8 mm
